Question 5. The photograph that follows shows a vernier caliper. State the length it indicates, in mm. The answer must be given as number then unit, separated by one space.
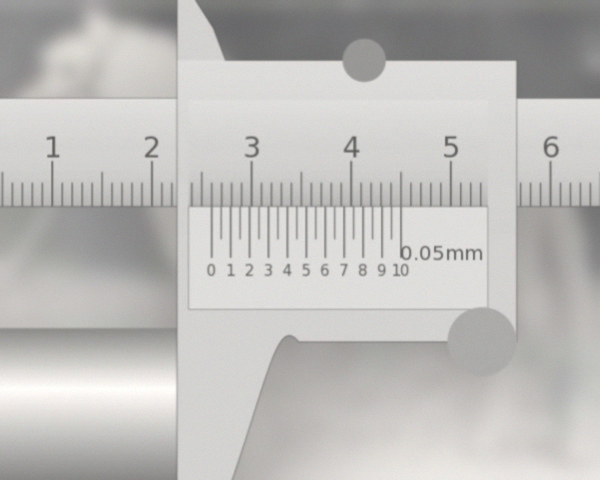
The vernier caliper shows 26.0 mm
